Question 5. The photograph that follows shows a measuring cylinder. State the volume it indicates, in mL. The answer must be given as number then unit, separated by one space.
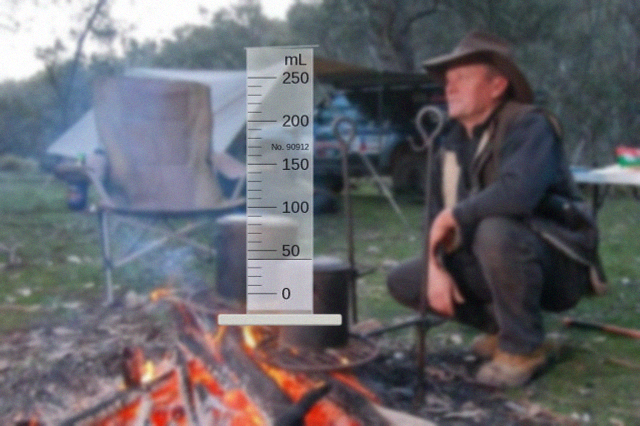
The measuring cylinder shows 40 mL
